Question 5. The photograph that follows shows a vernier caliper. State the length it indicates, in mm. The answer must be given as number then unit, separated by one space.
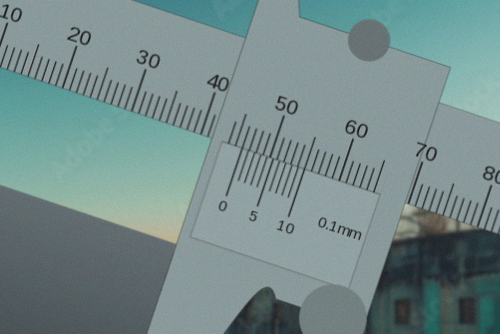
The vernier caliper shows 46.0 mm
